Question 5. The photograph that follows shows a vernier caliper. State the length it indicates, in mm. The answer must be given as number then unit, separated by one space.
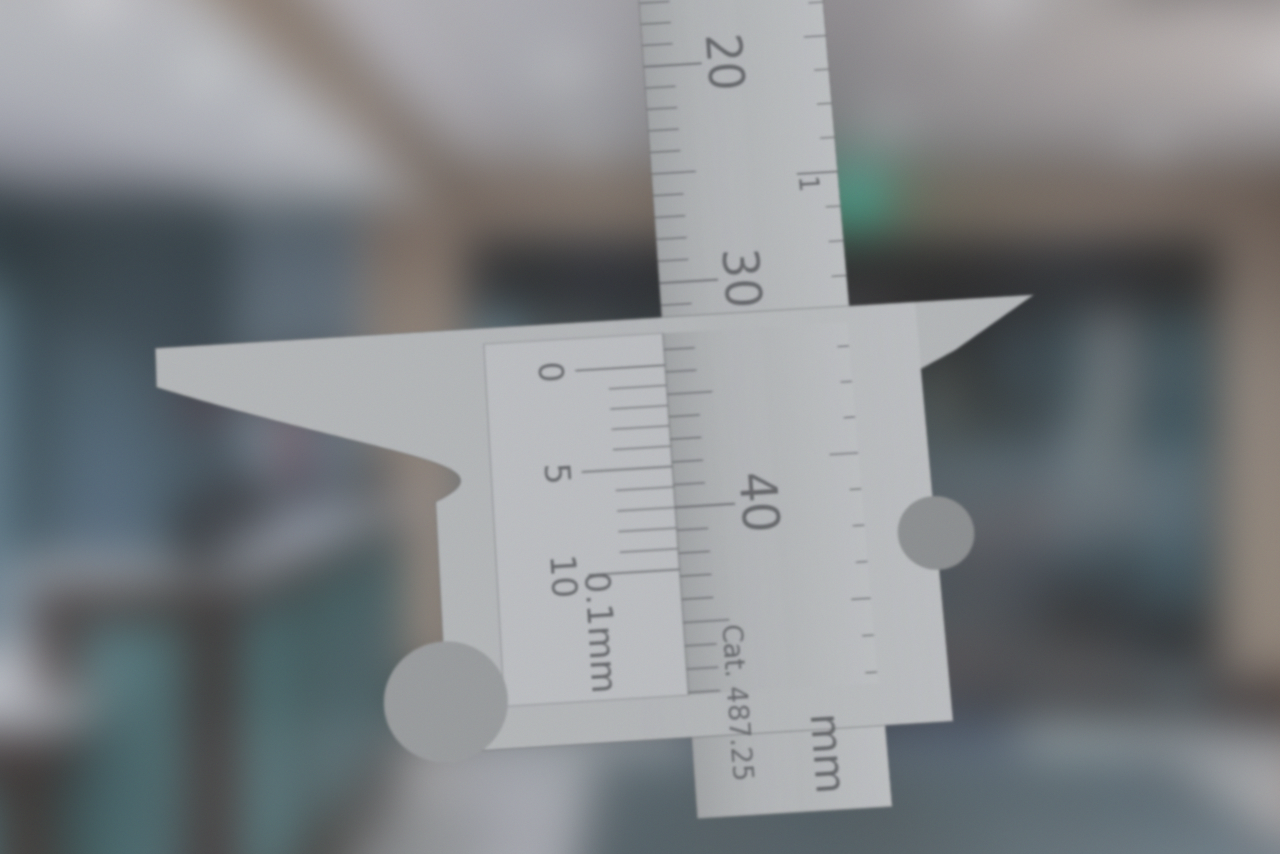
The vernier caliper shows 33.7 mm
